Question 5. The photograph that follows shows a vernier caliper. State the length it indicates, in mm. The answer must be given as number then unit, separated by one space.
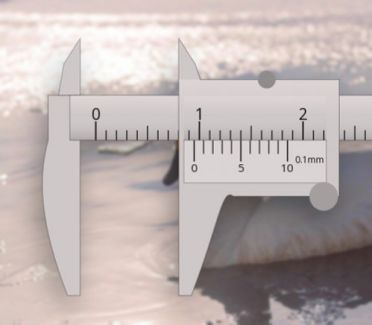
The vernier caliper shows 9.5 mm
